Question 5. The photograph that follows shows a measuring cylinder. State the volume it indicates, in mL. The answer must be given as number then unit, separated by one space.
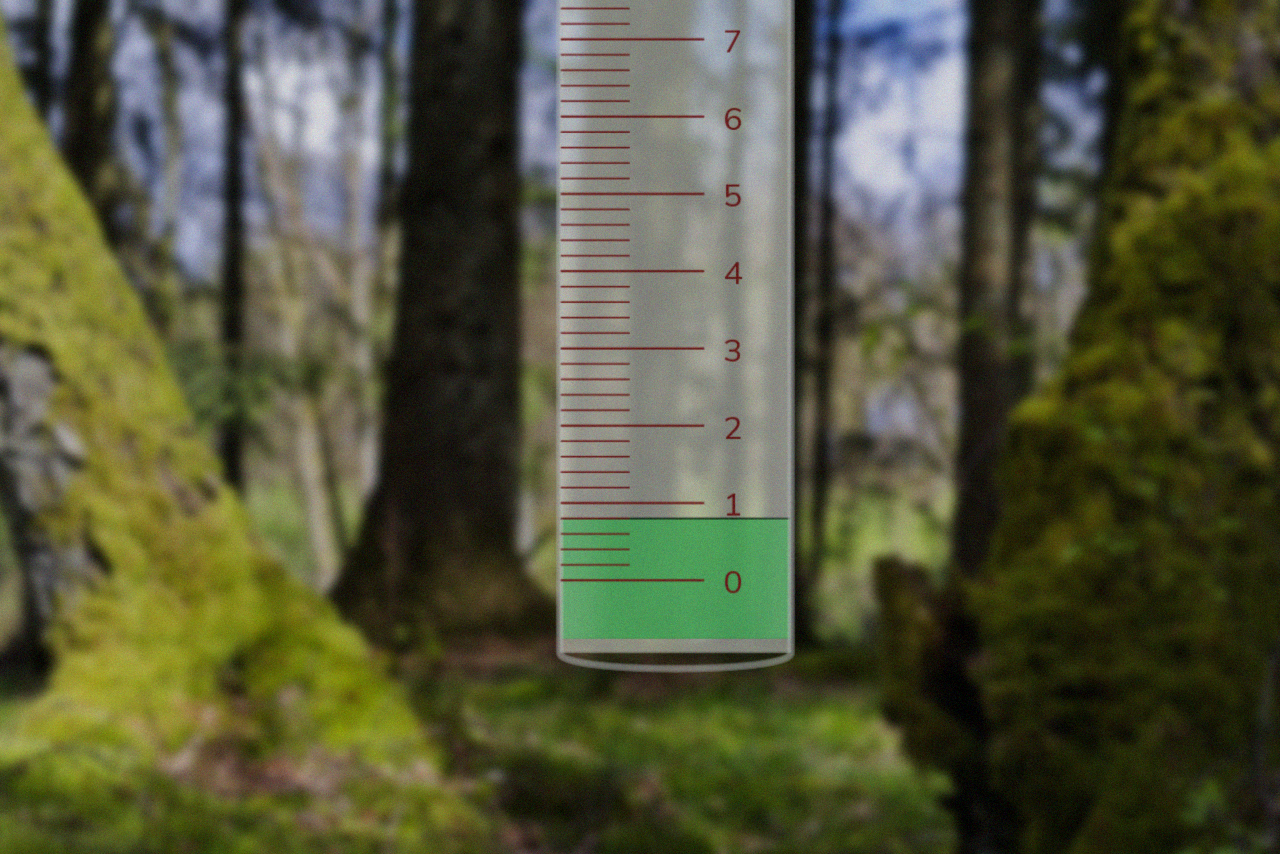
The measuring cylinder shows 0.8 mL
